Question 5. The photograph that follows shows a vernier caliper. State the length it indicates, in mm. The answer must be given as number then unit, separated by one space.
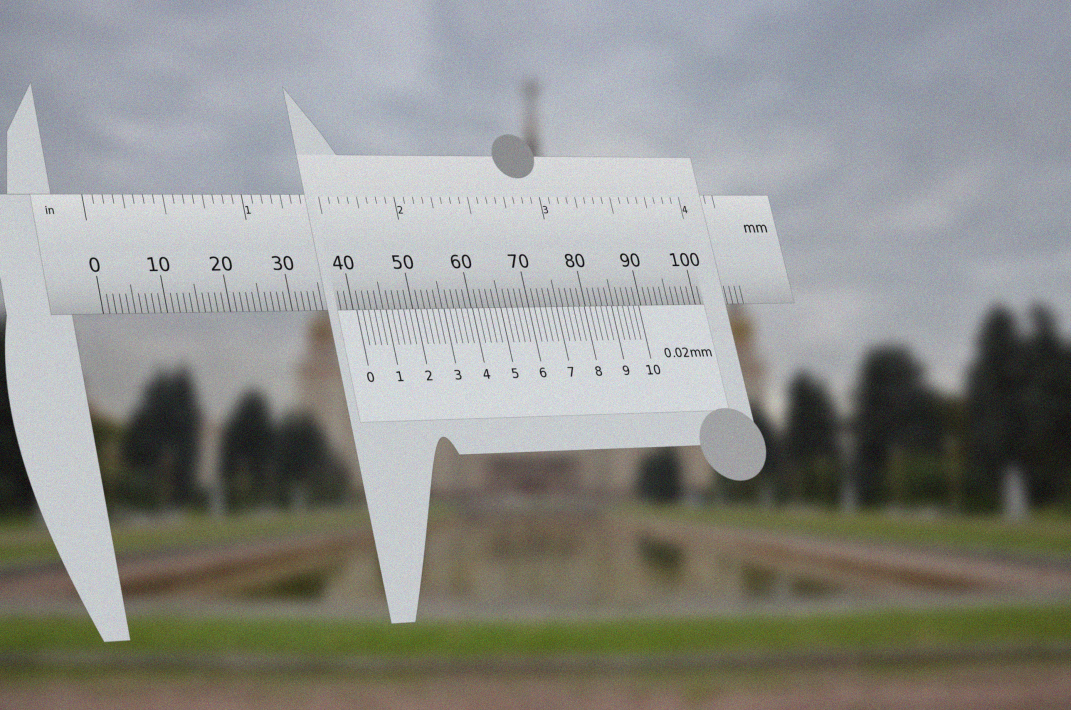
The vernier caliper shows 40.6 mm
